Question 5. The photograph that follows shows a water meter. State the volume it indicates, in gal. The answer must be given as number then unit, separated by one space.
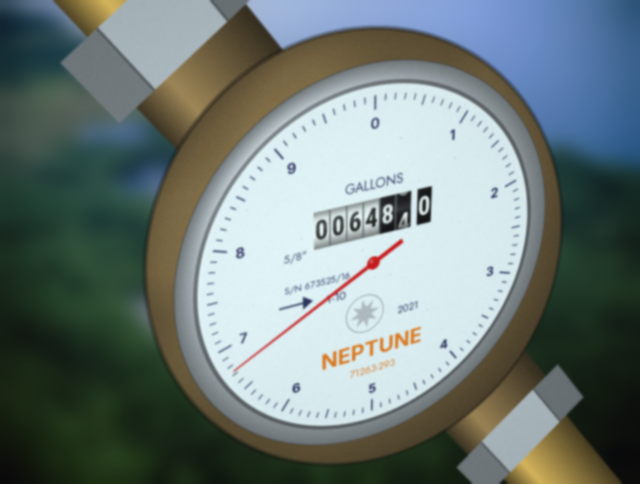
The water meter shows 64836.7 gal
